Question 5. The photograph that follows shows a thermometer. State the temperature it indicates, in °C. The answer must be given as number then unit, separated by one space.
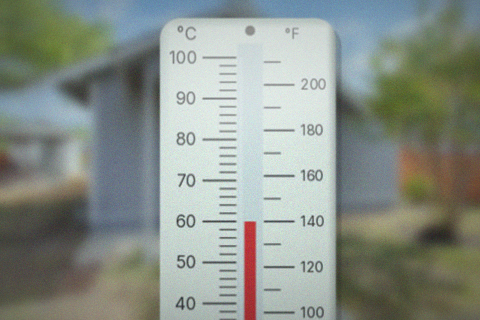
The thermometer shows 60 °C
